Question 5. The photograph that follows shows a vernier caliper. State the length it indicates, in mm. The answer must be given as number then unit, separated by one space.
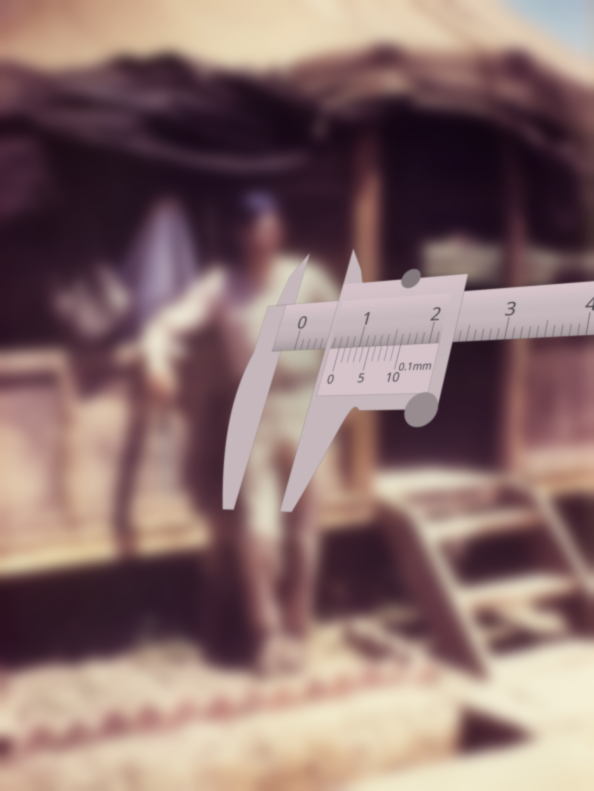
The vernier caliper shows 7.0 mm
